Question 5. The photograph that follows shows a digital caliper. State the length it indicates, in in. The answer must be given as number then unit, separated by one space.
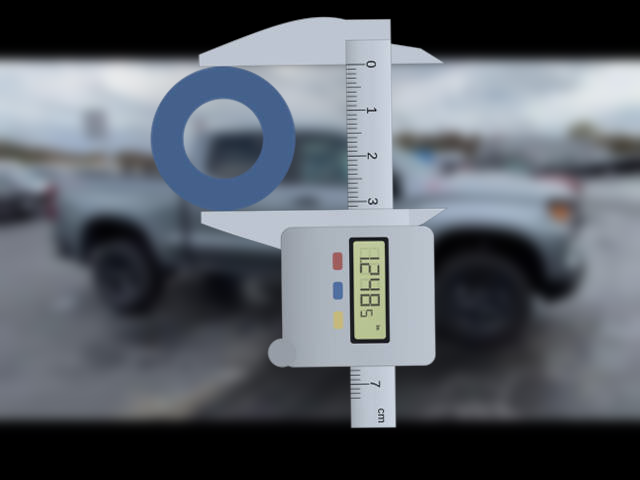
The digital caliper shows 1.2485 in
